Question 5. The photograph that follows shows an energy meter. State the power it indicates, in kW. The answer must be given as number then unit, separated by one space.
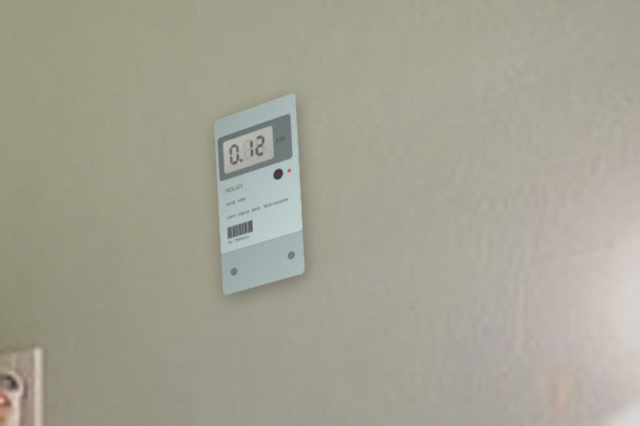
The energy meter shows 0.12 kW
